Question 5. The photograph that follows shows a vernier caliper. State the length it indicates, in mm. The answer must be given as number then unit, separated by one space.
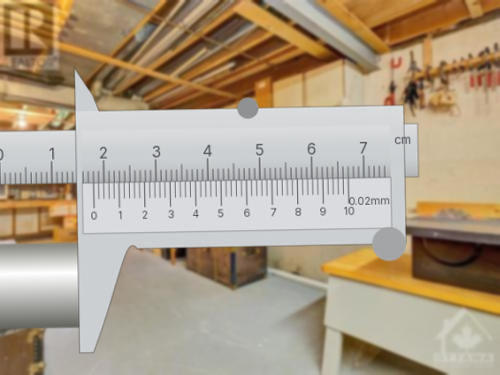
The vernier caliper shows 18.0 mm
